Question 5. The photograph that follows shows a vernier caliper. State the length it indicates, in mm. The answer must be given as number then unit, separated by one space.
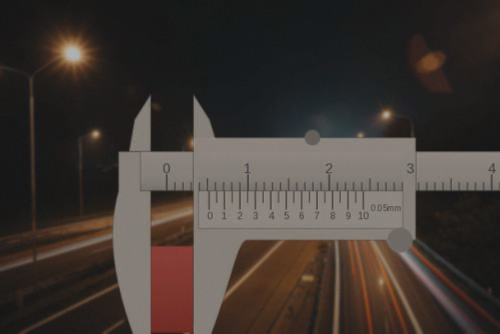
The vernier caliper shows 5.2 mm
